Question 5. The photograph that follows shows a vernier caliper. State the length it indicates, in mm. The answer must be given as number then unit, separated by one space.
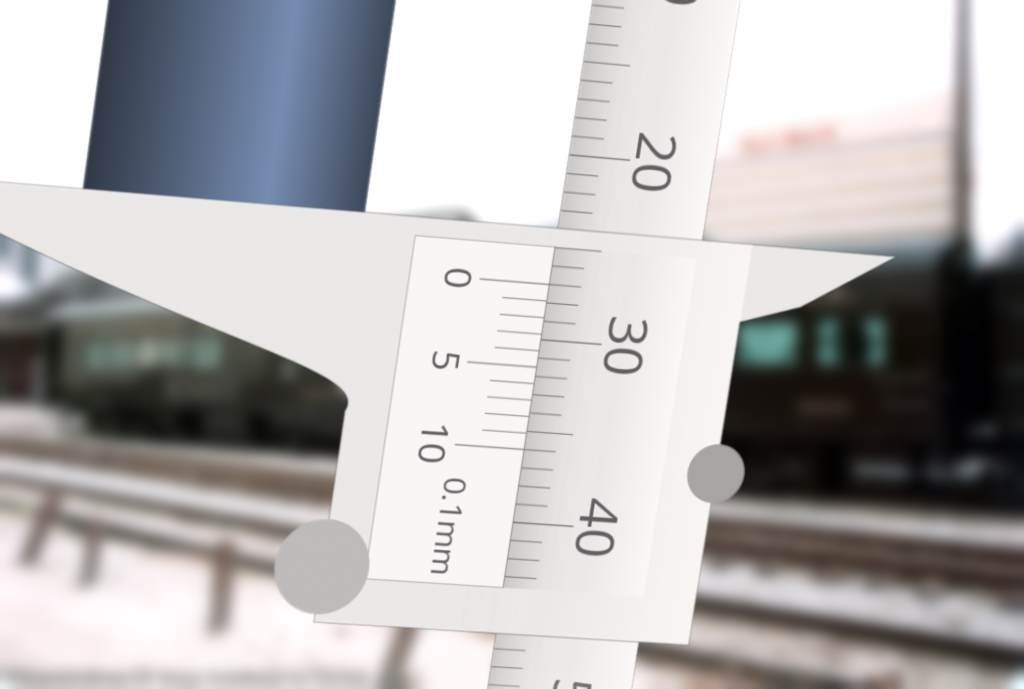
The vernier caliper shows 27.0 mm
